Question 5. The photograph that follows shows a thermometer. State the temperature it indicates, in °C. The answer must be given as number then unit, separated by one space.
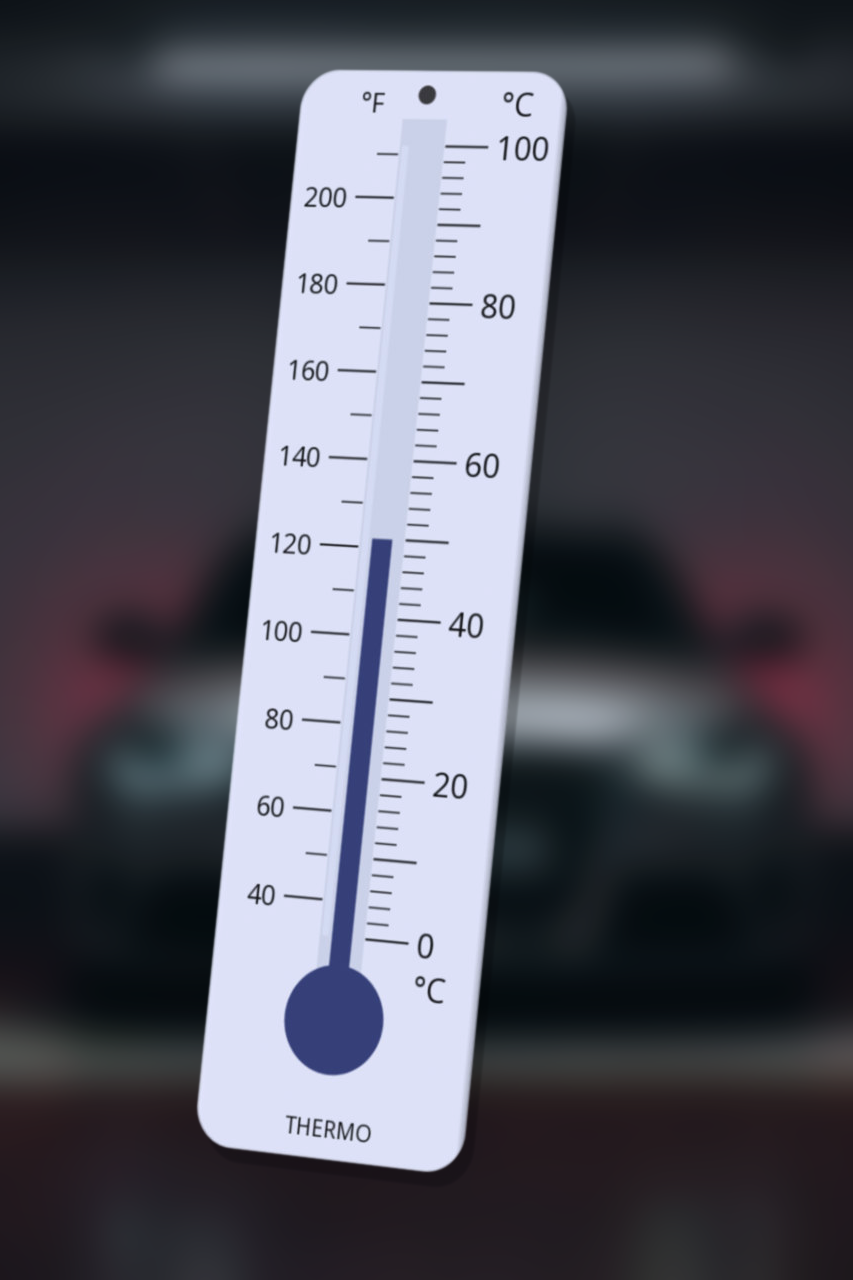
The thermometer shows 50 °C
